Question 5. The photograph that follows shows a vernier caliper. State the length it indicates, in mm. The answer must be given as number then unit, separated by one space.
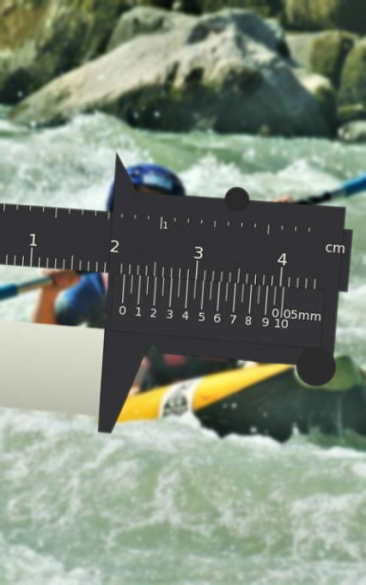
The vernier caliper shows 21.4 mm
